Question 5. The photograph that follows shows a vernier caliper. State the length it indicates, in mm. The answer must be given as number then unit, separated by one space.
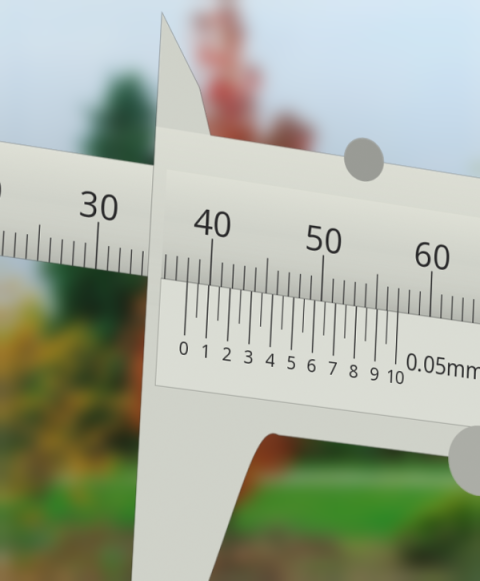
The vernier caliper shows 38.0 mm
